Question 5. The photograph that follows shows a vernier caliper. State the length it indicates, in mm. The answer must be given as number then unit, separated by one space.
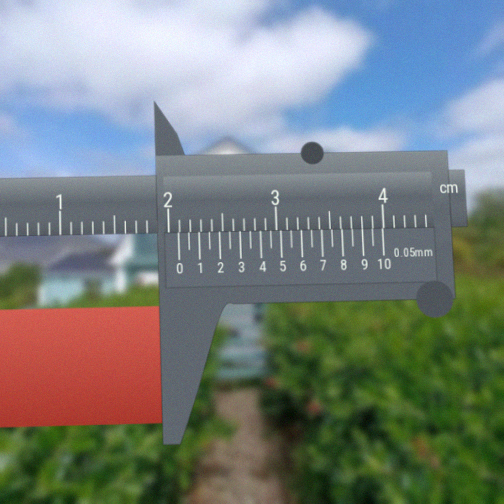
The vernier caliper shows 20.9 mm
